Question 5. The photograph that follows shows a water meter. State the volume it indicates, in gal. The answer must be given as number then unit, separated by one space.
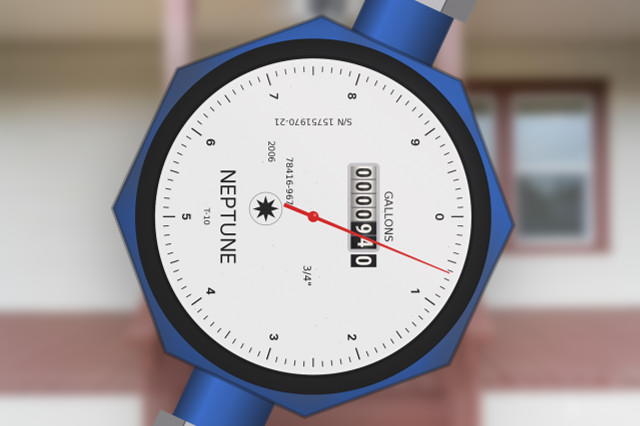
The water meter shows 940.6 gal
